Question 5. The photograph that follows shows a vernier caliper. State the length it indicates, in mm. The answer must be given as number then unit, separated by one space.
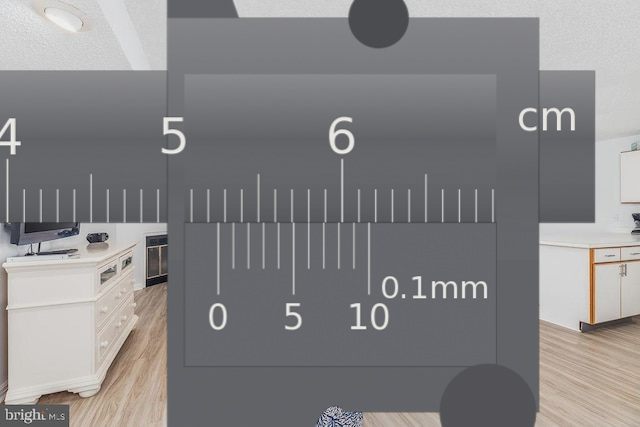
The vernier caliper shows 52.6 mm
